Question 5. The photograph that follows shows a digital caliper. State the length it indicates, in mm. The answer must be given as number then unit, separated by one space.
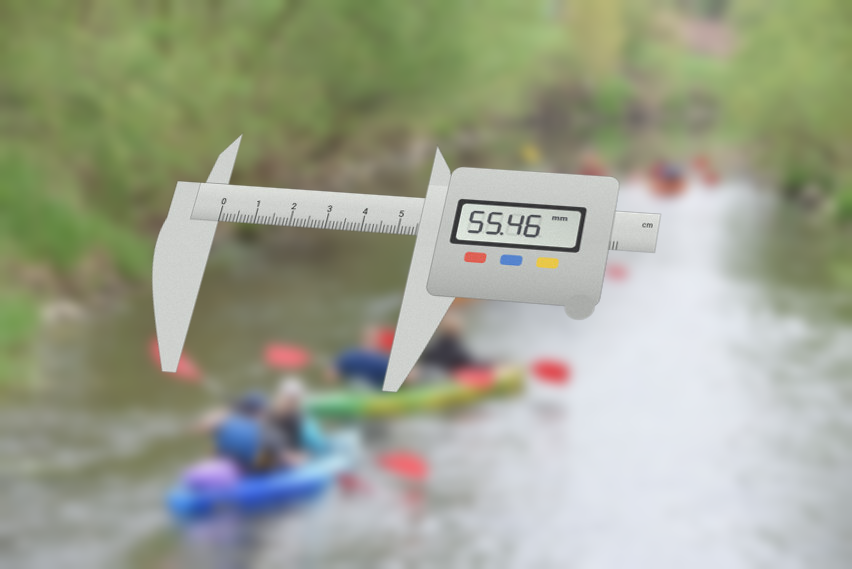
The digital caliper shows 55.46 mm
